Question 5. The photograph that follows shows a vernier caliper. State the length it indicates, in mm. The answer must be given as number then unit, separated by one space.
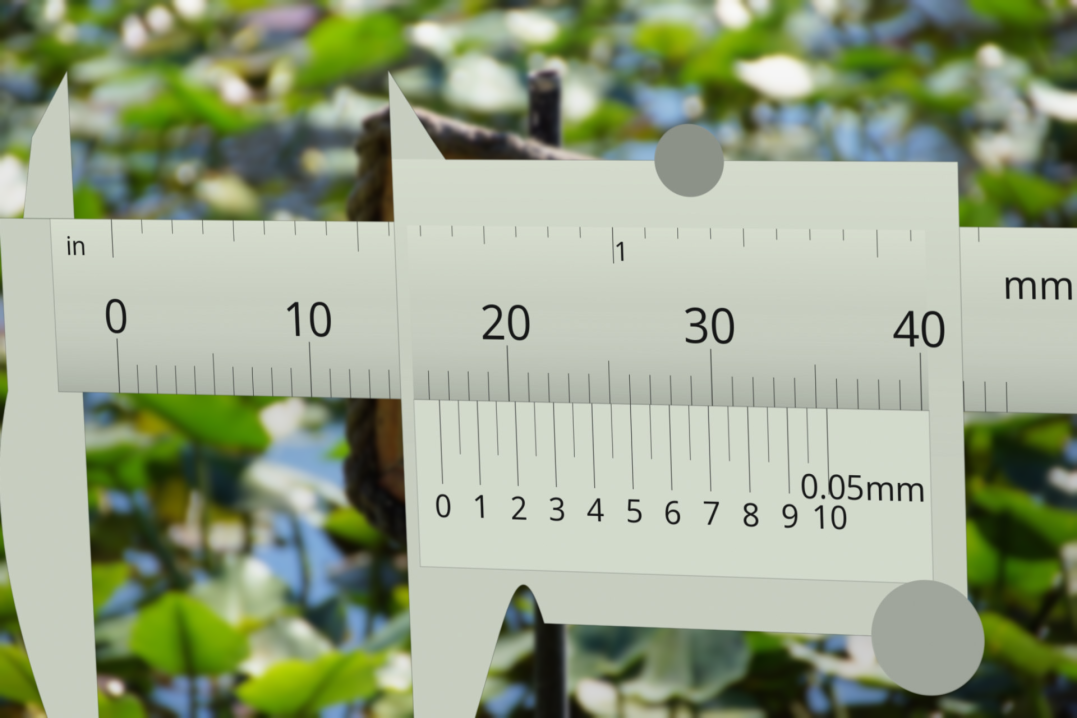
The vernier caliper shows 16.5 mm
